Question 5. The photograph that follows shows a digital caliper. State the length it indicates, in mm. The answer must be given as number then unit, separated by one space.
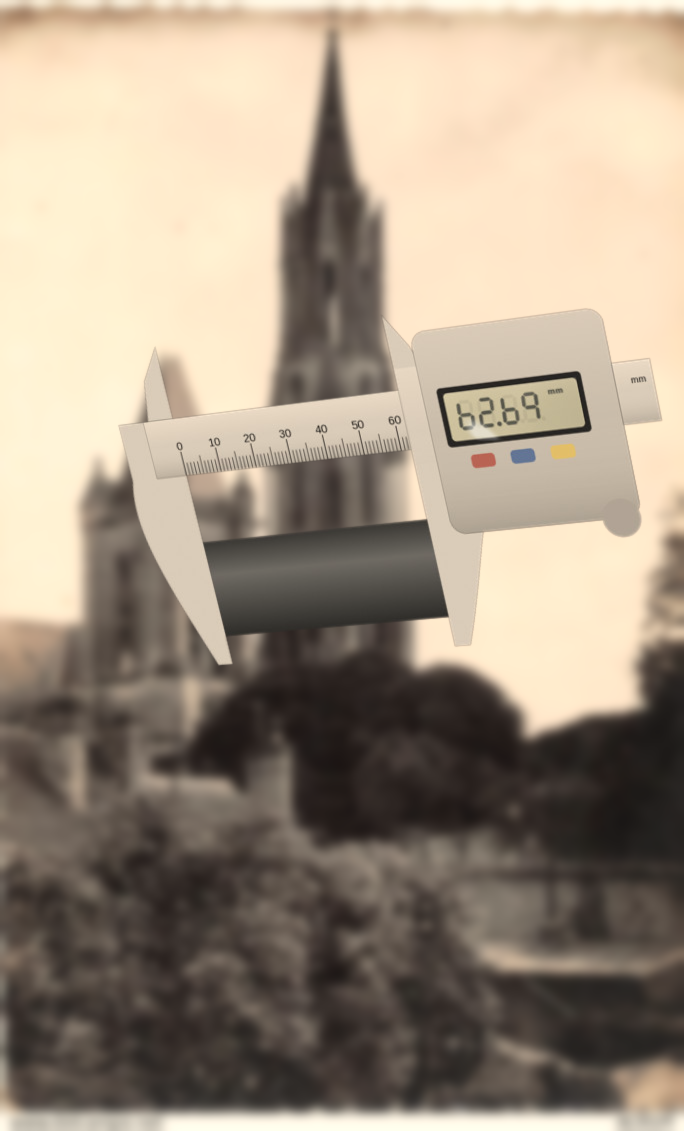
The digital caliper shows 62.69 mm
